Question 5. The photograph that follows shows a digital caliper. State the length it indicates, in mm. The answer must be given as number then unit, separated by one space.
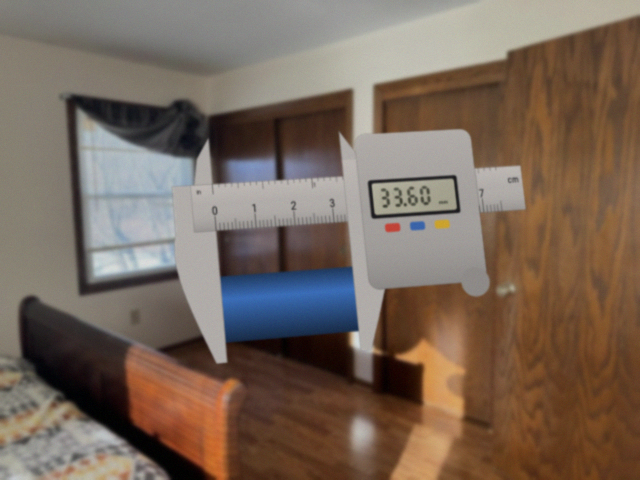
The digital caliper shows 33.60 mm
